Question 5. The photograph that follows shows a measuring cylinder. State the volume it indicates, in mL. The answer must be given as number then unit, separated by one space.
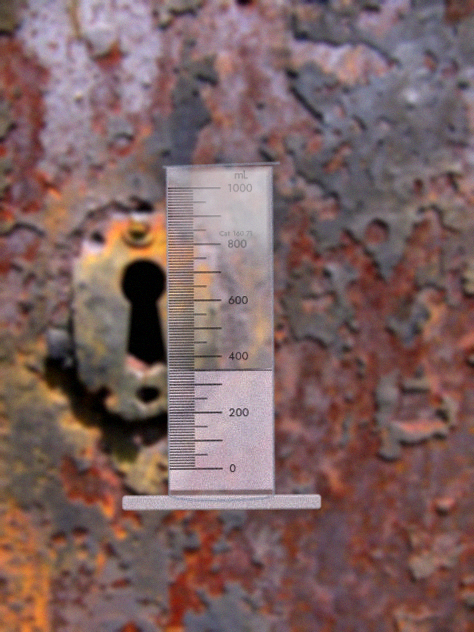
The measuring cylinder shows 350 mL
